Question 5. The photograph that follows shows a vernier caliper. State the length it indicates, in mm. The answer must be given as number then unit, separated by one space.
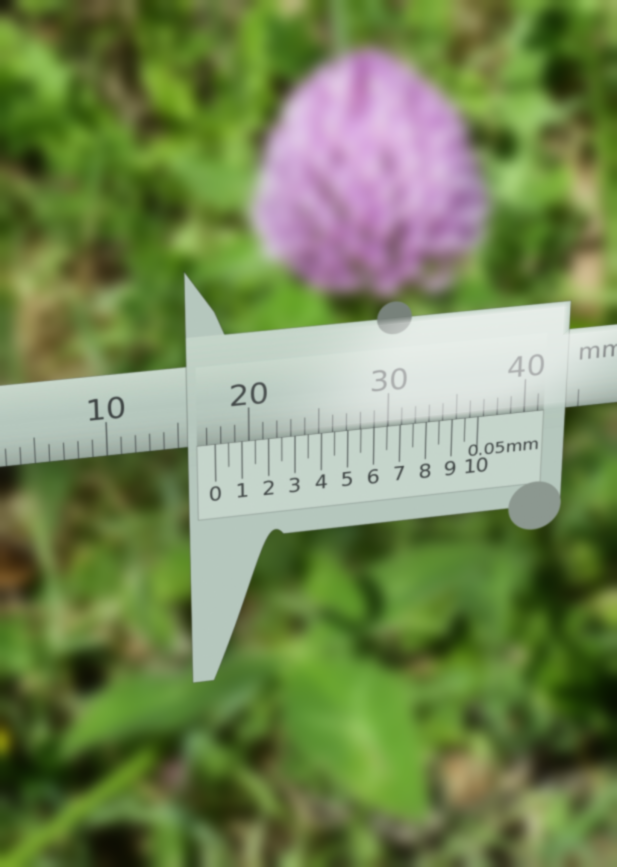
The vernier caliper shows 17.6 mm
